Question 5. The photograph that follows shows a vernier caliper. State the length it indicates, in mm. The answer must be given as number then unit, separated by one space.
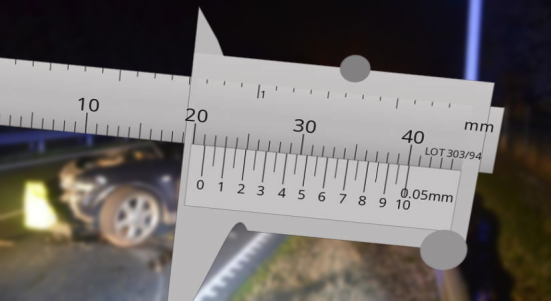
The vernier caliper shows 21.1 mm
